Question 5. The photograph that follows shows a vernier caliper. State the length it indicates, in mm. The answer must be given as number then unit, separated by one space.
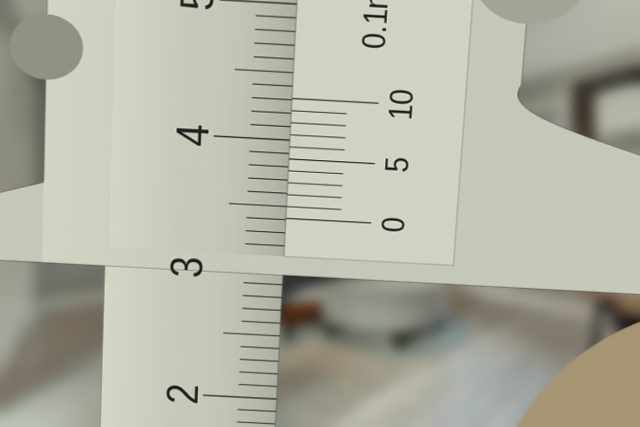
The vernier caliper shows 34.1 mm
